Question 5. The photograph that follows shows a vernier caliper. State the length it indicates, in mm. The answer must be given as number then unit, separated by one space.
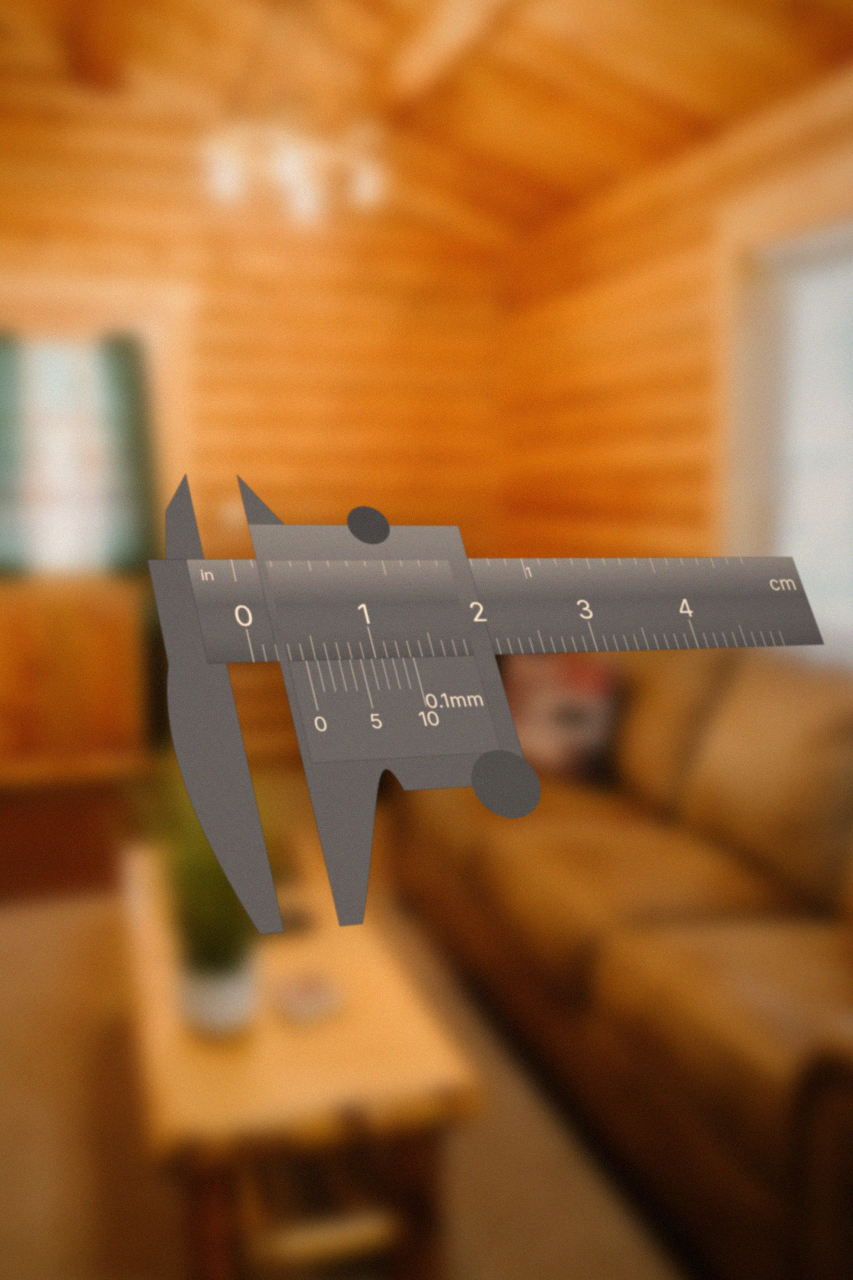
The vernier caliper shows 4.2 mm
